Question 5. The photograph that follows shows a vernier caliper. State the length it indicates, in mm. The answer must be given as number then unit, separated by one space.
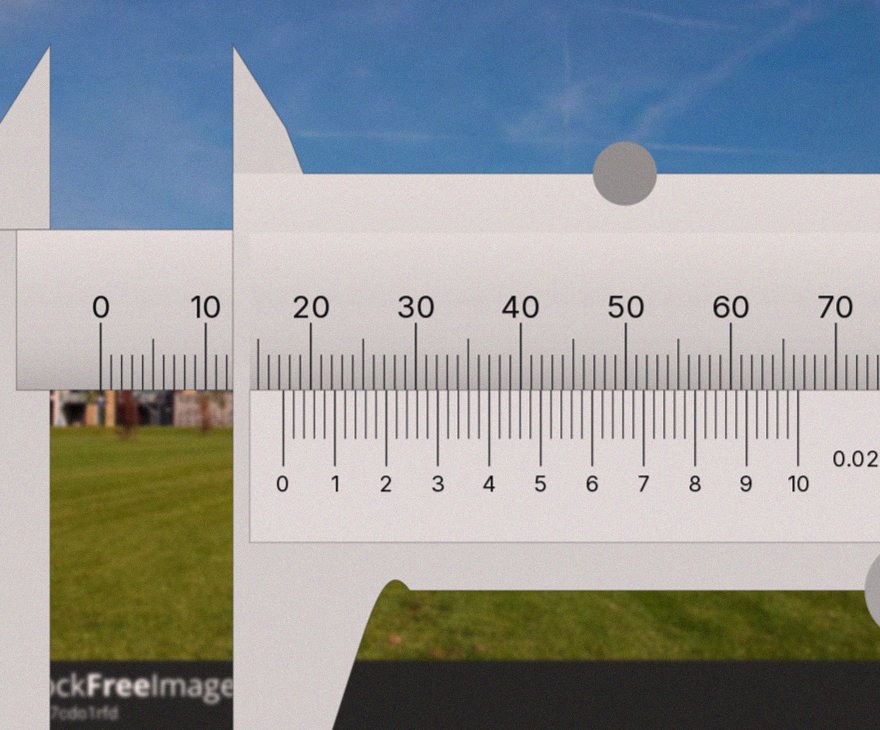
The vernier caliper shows 17.4 mm
